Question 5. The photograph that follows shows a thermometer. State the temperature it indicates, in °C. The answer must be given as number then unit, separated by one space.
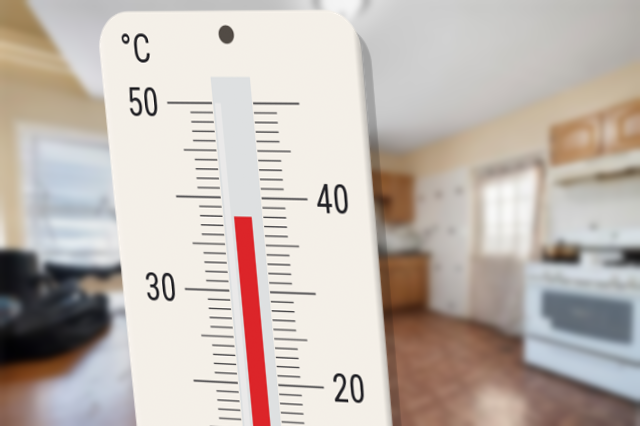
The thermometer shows 38 °C
